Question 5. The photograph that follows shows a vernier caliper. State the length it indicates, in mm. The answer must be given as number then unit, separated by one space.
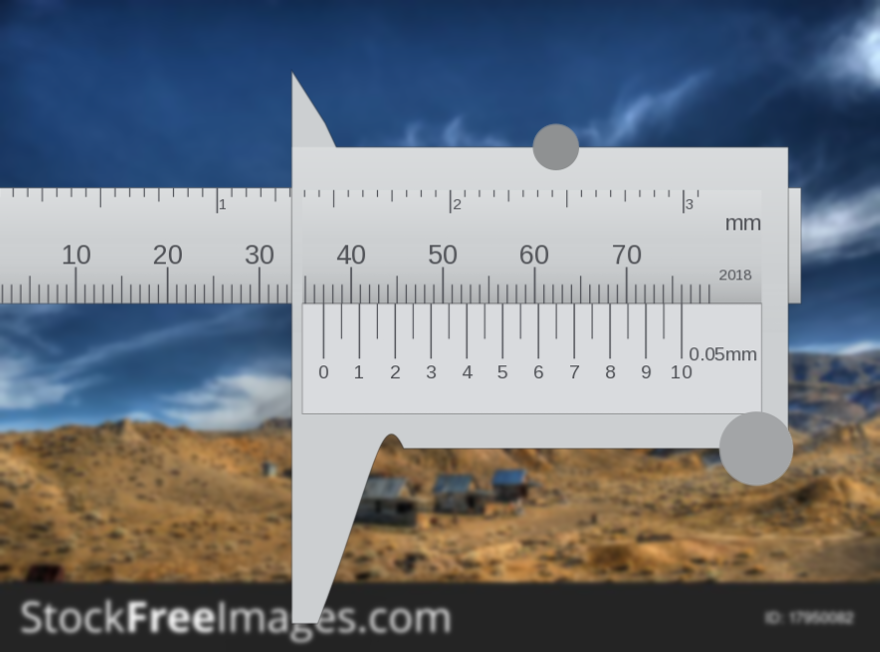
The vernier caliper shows 37.0 mm
